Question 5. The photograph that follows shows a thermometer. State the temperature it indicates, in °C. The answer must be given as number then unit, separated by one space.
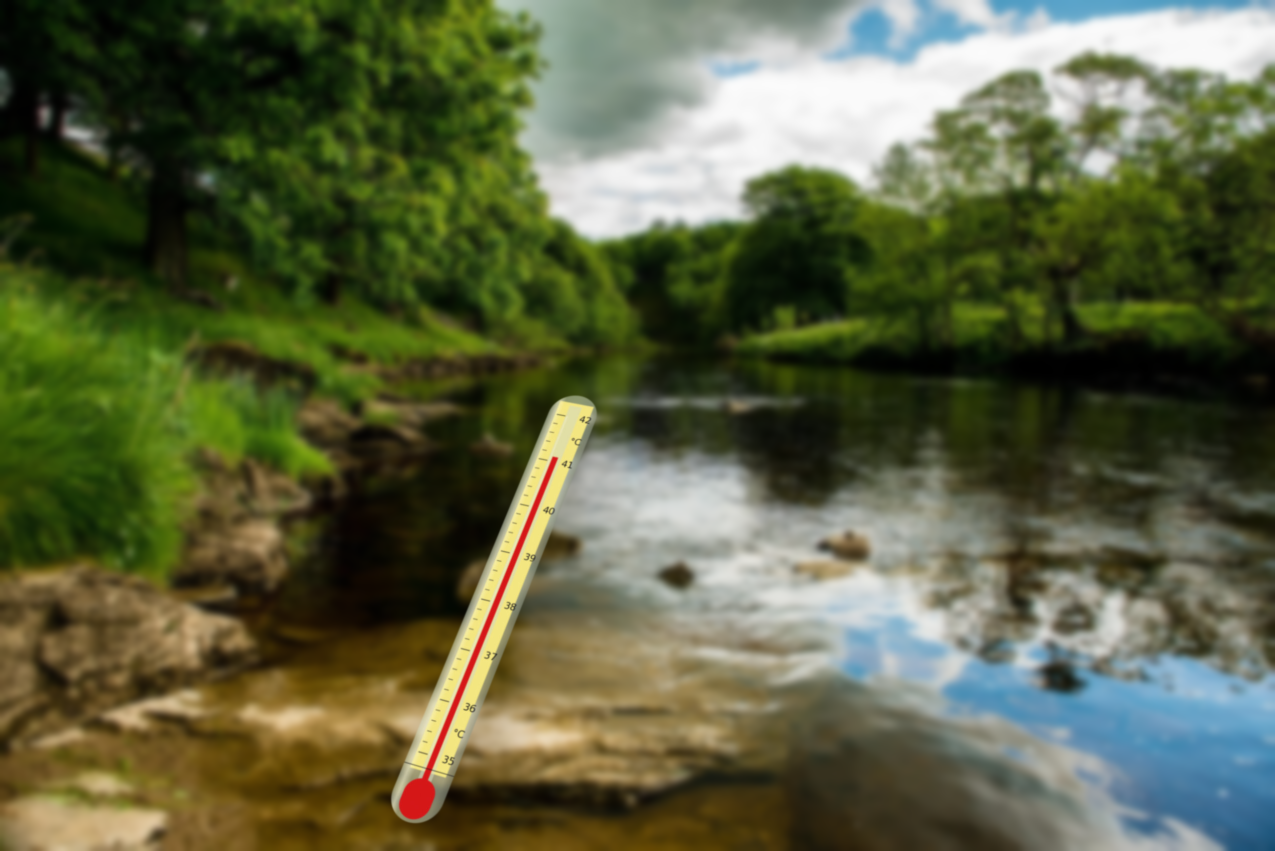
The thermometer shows 41.1 °C
